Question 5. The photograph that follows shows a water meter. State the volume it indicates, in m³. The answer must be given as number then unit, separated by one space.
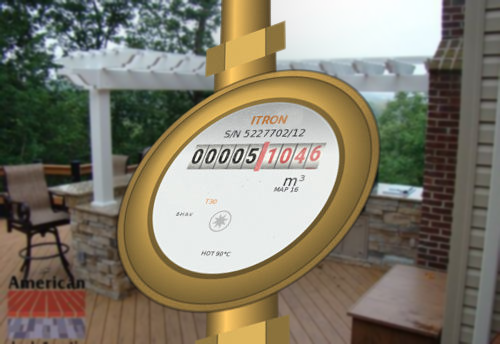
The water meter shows 5.1046 m³
